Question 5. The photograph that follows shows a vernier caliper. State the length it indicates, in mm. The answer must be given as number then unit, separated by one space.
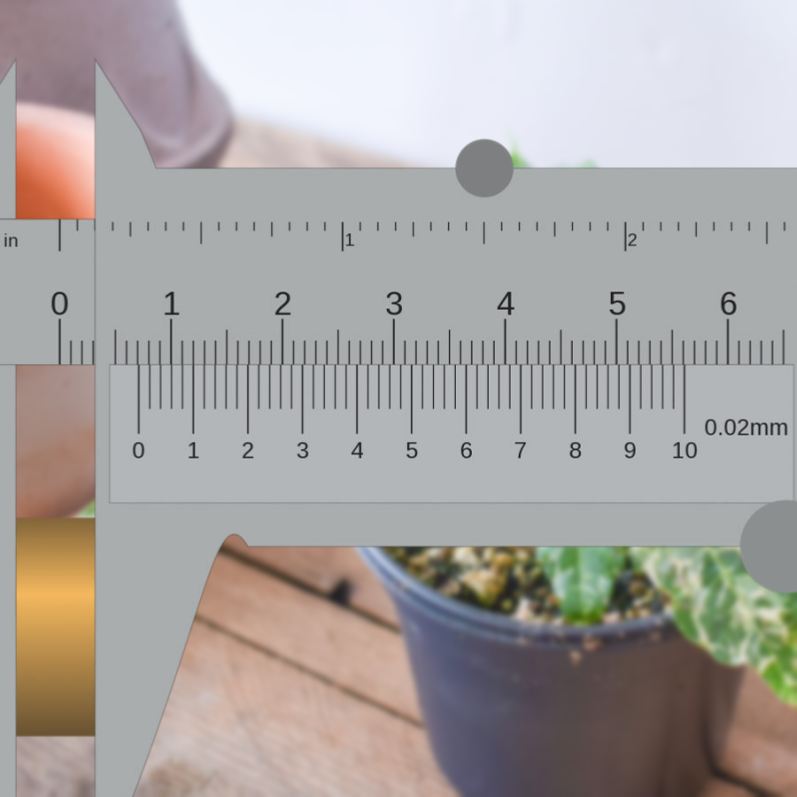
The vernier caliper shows 7.1 mm
